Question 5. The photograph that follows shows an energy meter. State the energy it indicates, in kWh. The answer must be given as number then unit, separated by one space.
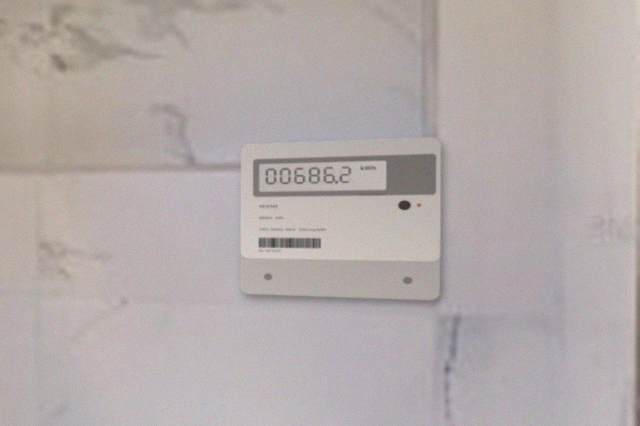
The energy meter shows 686.2 kWh
